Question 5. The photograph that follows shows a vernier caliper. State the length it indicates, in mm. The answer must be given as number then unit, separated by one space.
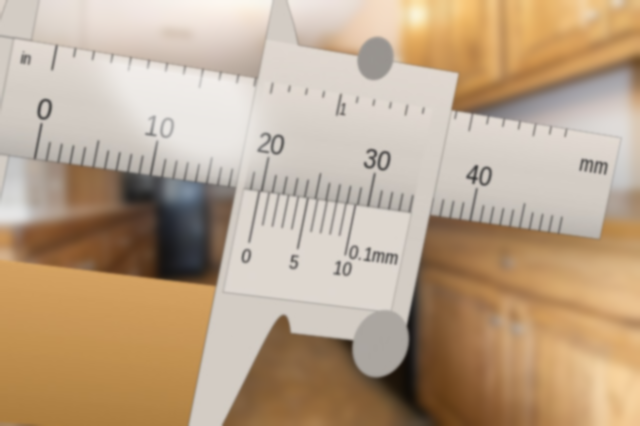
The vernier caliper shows 19.8 mm
